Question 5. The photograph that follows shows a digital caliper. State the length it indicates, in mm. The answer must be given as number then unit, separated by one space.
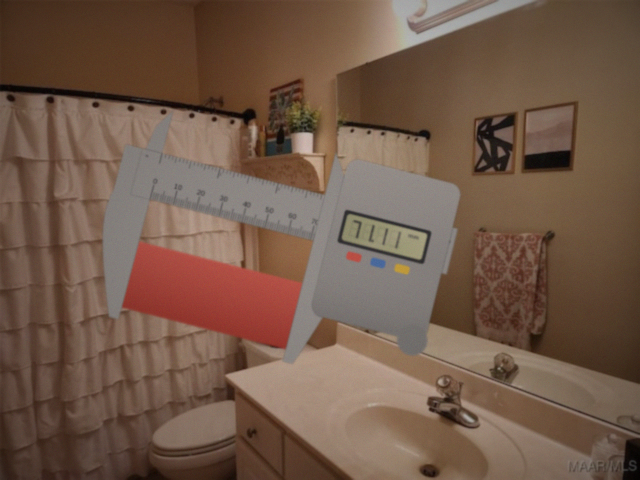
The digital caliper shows 71.11 mm
